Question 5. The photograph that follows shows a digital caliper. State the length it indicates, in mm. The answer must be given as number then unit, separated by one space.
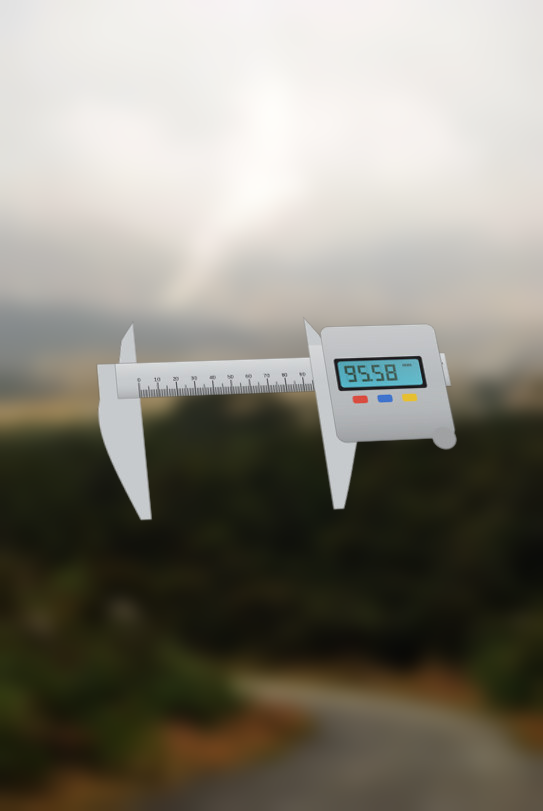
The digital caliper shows 95.58 mm
